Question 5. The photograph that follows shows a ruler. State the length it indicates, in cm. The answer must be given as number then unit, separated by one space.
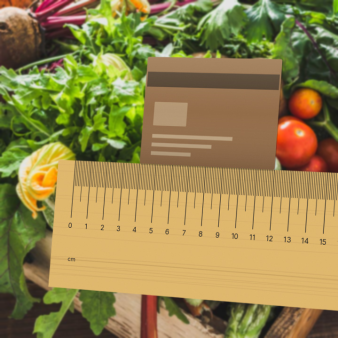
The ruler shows 8 cm
